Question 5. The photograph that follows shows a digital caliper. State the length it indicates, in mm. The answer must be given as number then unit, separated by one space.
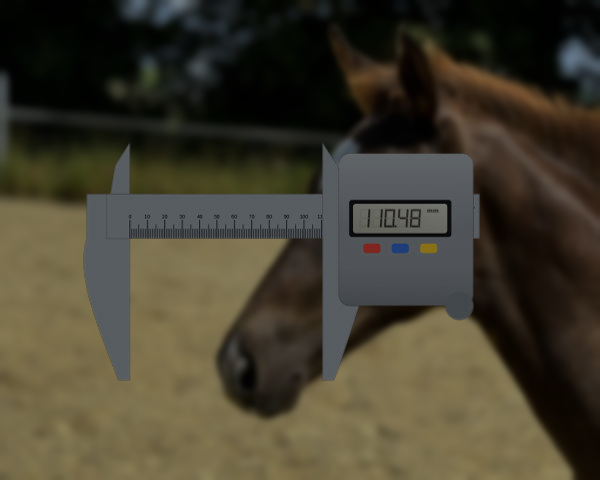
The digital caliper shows 110.48 mm
